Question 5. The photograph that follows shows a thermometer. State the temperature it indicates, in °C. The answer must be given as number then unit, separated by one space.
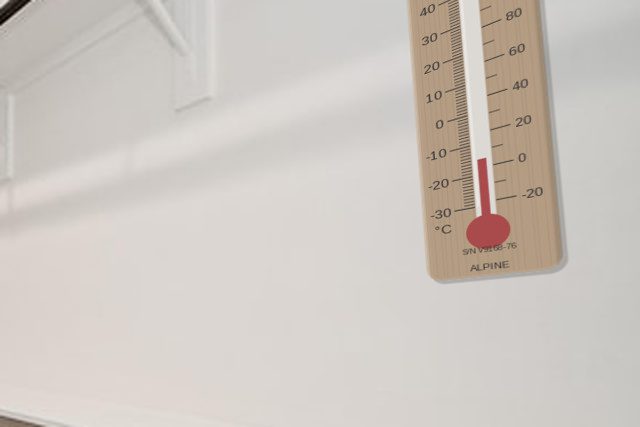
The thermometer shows -15 °C
